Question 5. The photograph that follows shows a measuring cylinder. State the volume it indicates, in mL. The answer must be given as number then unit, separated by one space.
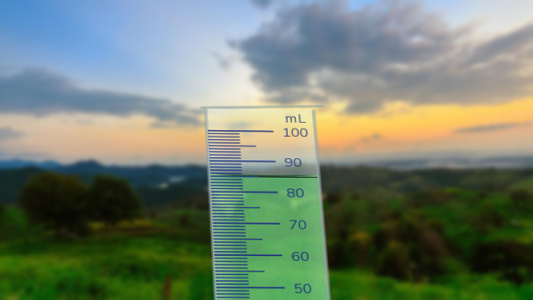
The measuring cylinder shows 85 mL
